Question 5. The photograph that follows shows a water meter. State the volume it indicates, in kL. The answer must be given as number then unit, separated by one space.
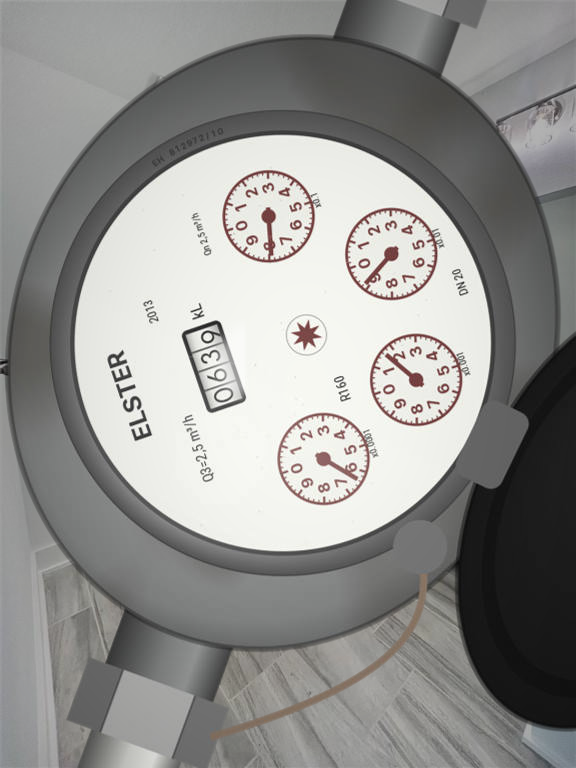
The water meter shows 638.7916 kL
